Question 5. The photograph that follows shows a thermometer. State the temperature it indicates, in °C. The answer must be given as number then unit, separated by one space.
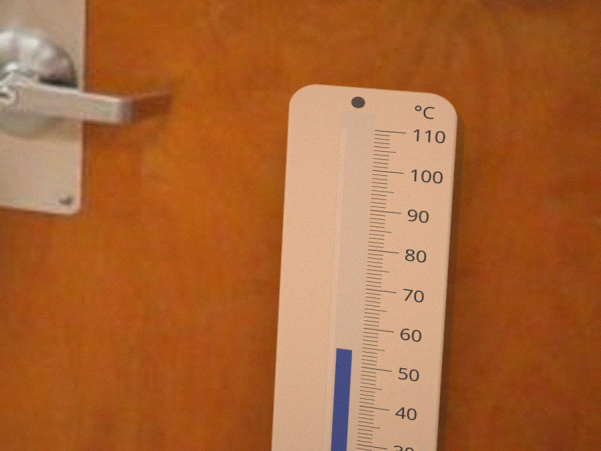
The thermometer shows 54 °C
